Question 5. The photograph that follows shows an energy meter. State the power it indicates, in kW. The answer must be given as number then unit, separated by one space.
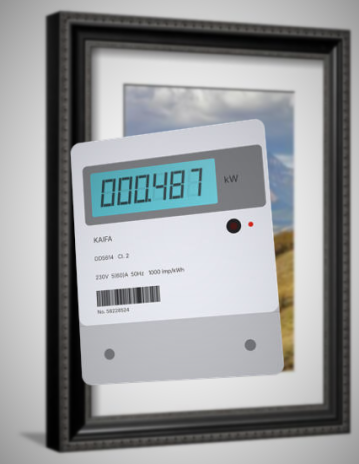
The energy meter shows 0.487 kW
